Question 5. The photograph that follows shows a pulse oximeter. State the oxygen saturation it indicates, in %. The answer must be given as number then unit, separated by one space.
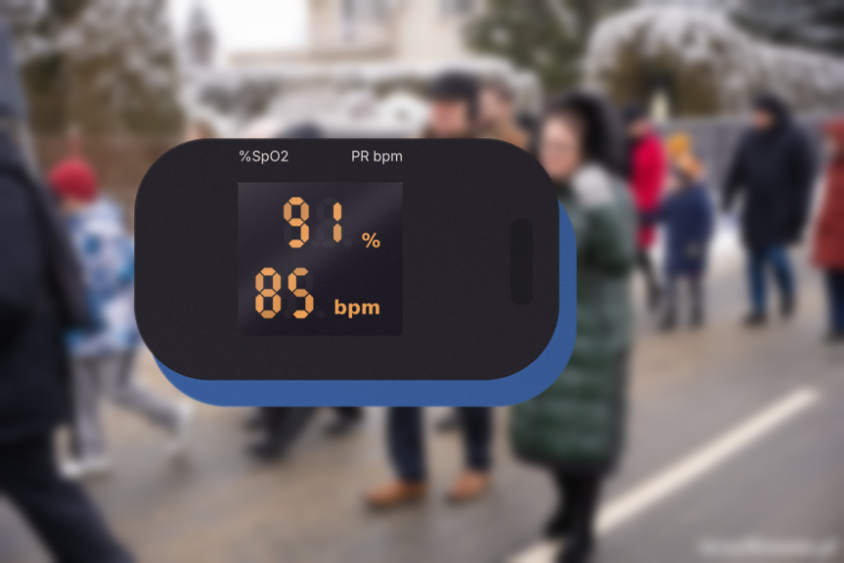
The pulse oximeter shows 91 %
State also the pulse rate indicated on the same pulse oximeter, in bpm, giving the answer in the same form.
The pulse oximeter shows 85 bpm
